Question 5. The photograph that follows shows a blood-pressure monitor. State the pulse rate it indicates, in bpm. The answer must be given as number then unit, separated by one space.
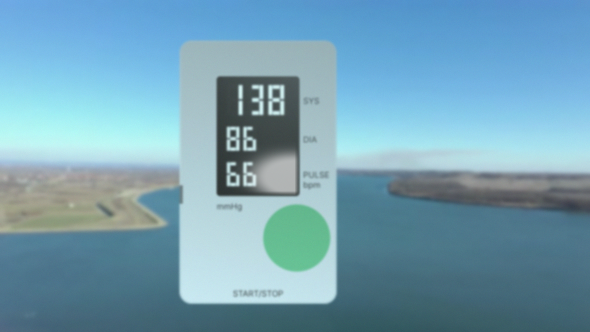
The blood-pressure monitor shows 66 bpm
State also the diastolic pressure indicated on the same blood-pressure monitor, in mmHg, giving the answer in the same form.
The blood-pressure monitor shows 86 mmHg
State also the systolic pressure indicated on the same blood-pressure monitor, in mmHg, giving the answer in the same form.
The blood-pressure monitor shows 138 mmHg
